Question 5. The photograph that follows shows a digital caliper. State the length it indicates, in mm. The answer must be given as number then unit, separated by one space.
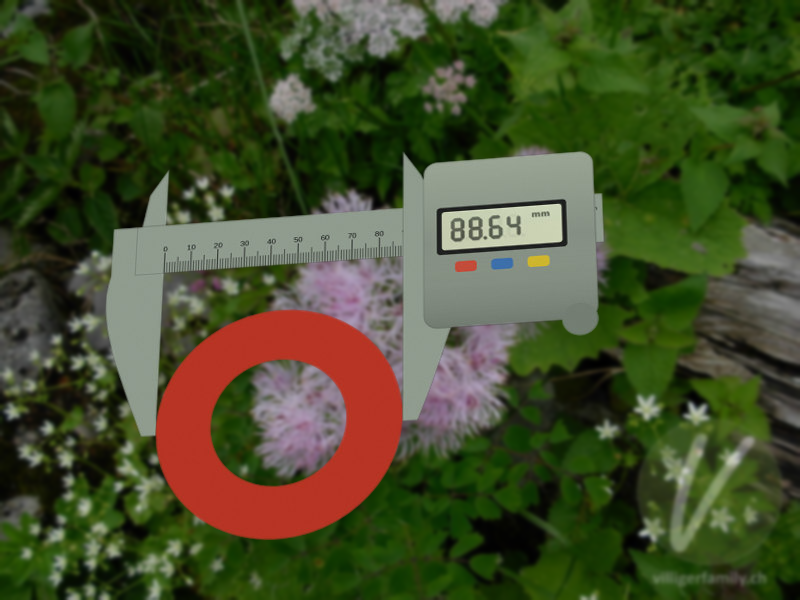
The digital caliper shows 88.64 mm
